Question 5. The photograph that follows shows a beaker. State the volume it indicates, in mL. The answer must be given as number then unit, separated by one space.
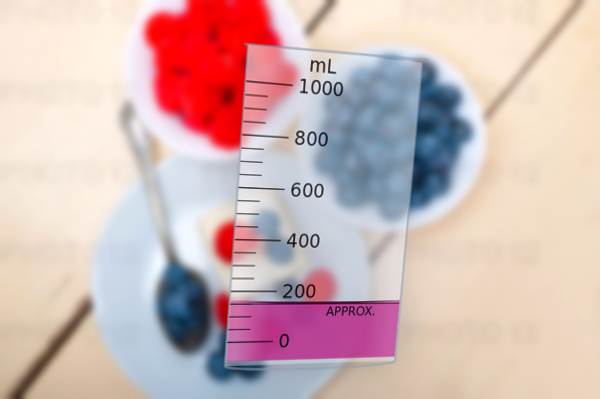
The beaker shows 150 mL
